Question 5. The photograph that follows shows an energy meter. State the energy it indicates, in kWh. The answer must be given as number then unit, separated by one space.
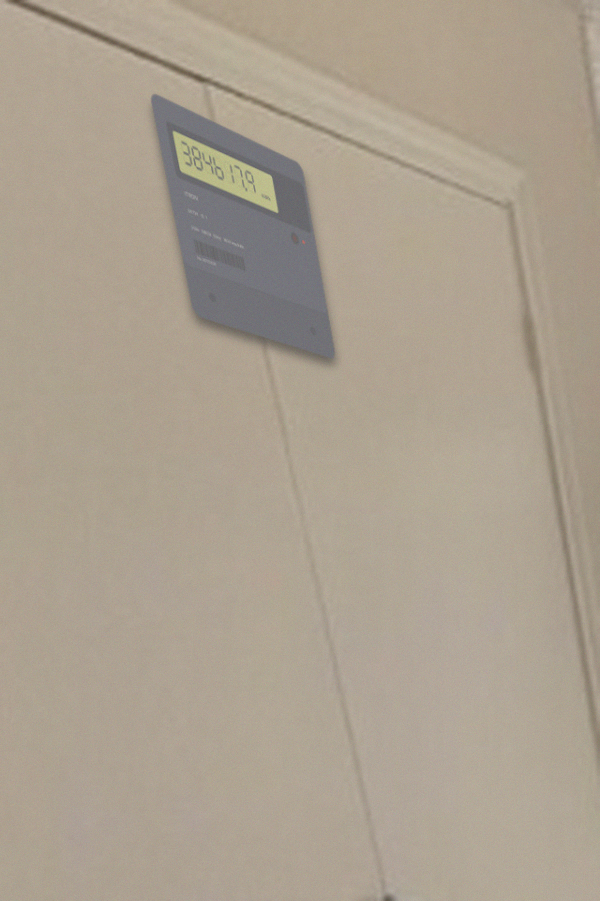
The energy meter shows 384617.9 kWh
